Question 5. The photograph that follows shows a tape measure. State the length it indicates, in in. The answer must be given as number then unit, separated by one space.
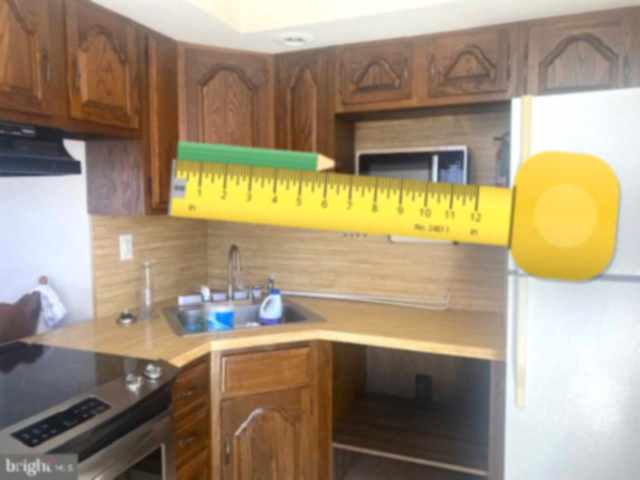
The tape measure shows 6.5 in
